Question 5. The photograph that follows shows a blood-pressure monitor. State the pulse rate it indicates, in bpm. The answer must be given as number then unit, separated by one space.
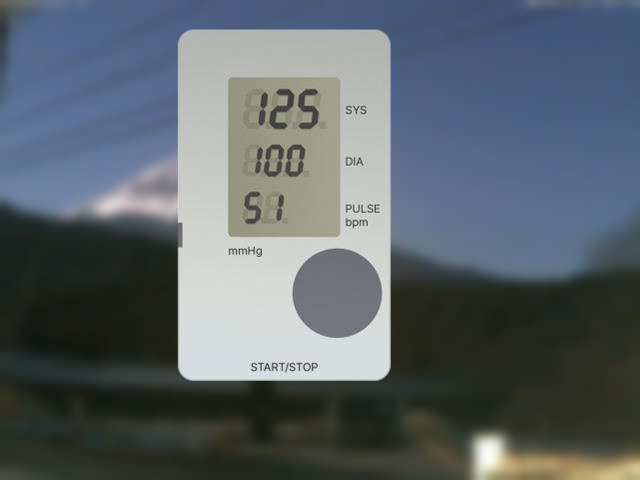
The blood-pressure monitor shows 51 bpm
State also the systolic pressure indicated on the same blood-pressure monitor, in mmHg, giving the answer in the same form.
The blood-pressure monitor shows 125 mmHg
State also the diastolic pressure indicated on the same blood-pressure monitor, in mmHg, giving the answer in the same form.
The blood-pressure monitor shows 100 mmHg
